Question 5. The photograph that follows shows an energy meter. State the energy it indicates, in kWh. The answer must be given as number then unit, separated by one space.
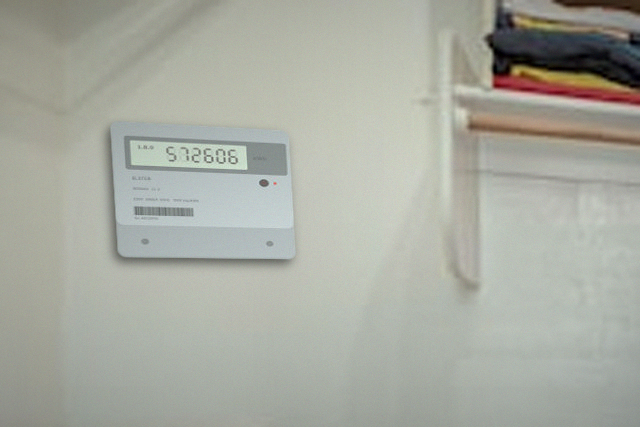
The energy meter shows 572606 kWh
